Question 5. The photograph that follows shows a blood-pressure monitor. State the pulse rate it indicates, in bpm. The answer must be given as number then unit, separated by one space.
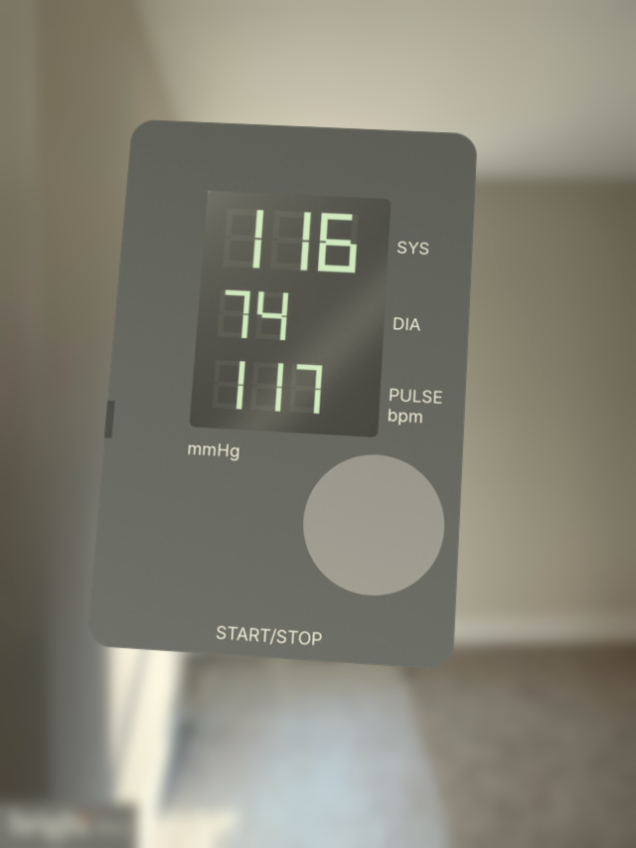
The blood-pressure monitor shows 117 bpm
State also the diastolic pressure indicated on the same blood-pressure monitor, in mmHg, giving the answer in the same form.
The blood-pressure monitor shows 74 mmHg
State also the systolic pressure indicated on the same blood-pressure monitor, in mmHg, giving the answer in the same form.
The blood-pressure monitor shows 116 mmHg
